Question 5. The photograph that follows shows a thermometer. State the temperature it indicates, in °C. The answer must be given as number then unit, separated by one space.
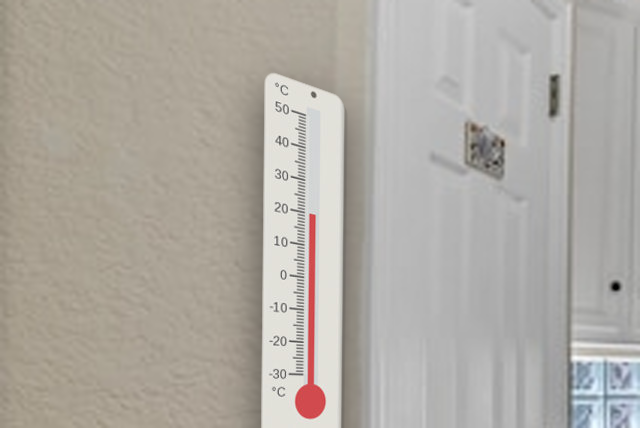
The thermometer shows 20 °C
